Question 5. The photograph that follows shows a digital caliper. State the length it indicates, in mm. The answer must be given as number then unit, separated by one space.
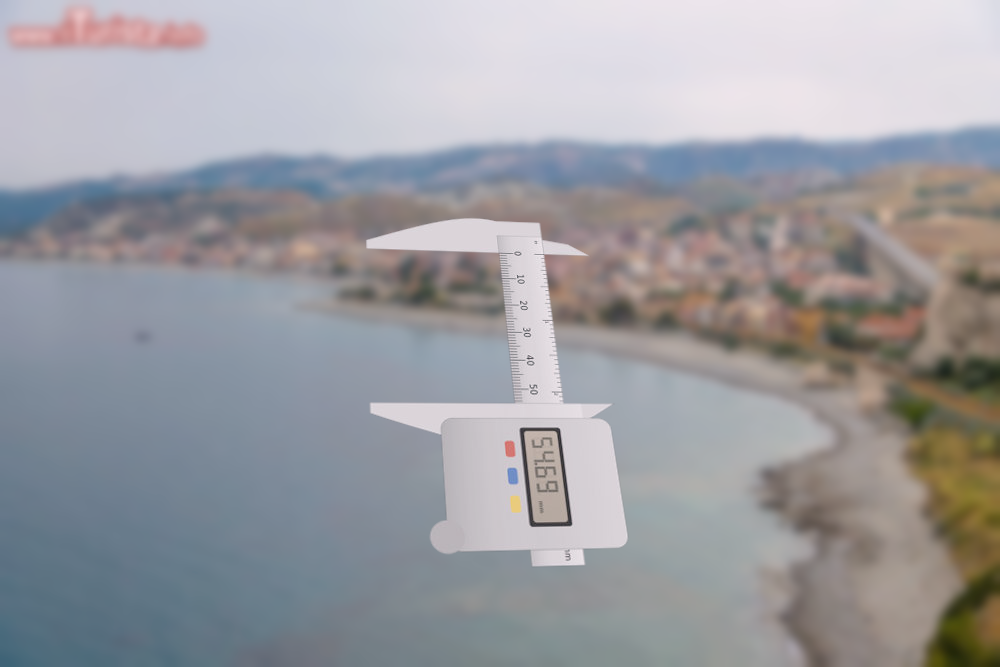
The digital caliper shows 54.69 mm
